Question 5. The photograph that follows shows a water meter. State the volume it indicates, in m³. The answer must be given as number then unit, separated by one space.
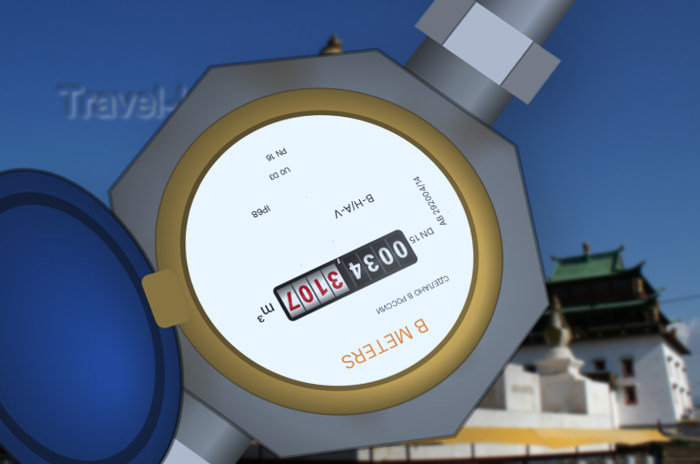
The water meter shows 34.3107 m³
